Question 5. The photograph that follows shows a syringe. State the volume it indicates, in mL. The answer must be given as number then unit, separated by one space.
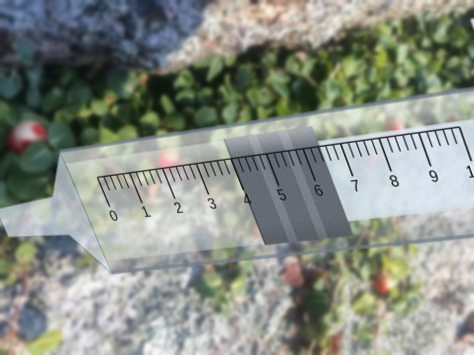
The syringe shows 4 mL
